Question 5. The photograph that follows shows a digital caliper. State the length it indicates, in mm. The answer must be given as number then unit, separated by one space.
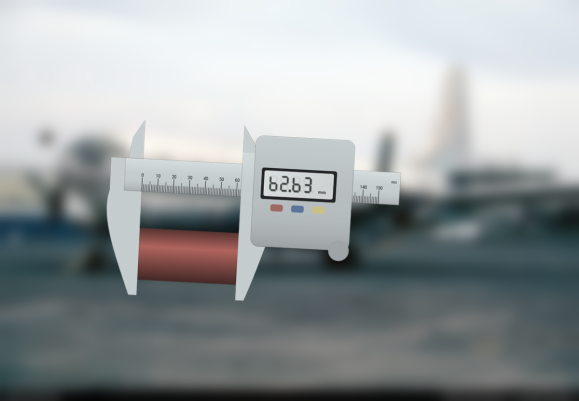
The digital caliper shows 62.63 mm
